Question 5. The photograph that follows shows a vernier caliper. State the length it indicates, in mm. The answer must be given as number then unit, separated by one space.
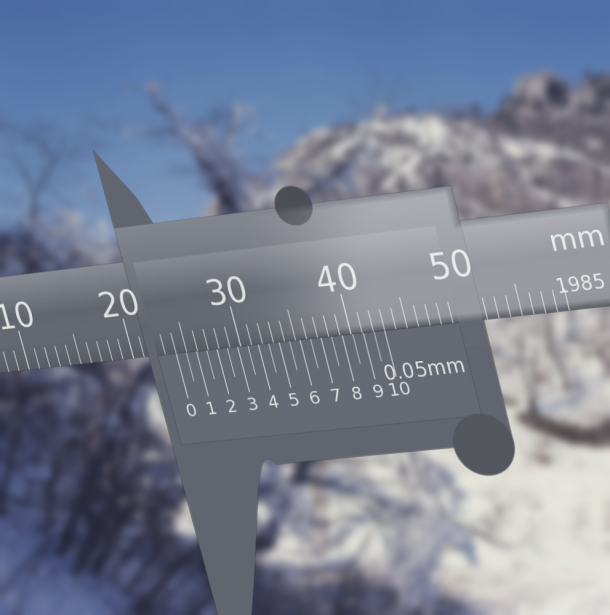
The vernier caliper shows 24.0 mm
